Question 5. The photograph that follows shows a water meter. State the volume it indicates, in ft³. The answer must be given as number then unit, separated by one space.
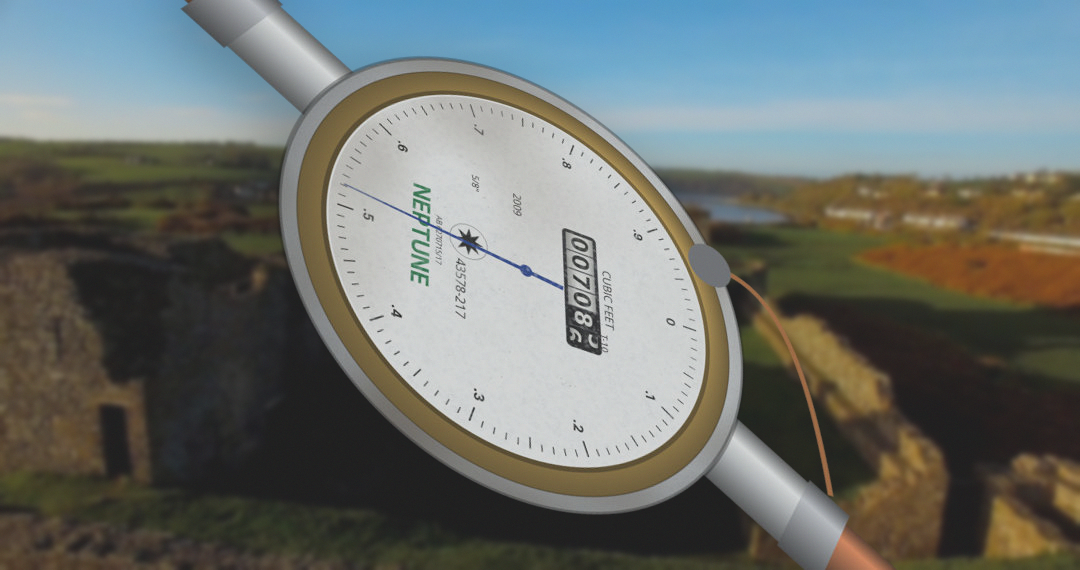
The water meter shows 7085.52 ft³
